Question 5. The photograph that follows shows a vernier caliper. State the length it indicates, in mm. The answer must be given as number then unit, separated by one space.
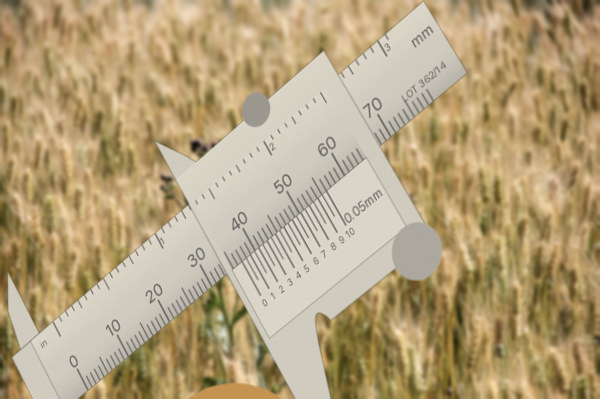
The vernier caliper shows 37.0 mm
